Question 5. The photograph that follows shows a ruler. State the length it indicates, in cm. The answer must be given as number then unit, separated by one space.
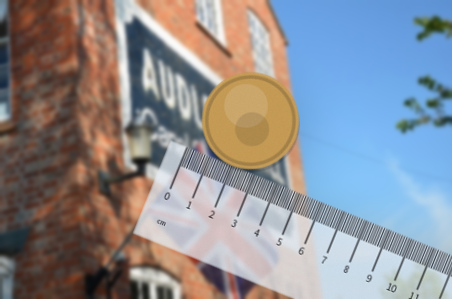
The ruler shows 4 cm
